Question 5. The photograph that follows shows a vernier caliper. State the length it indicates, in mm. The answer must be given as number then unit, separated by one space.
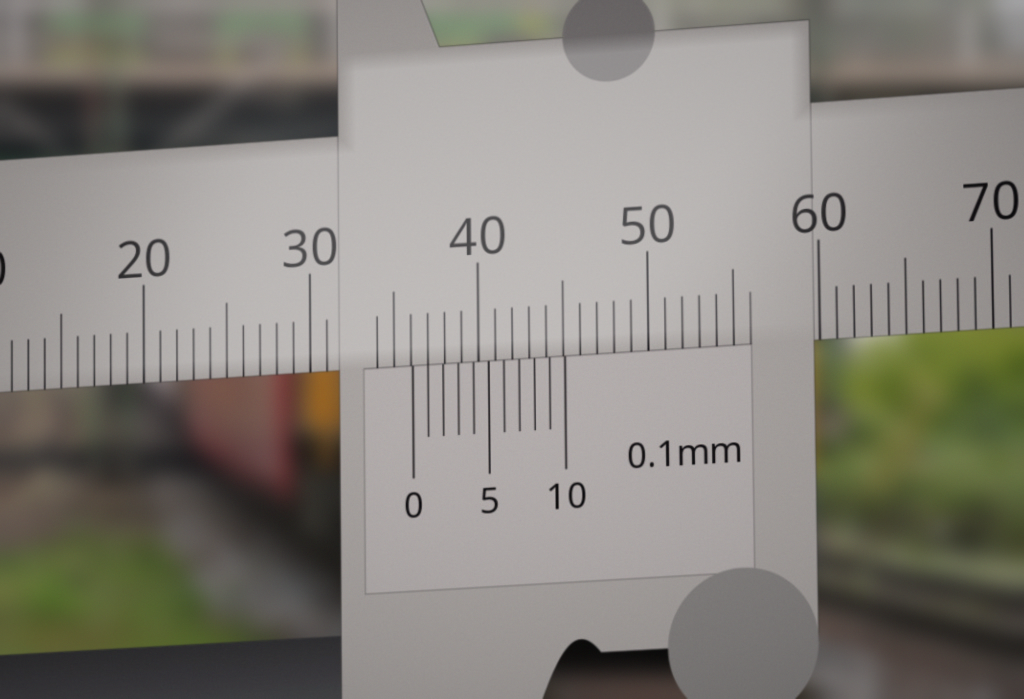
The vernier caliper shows 36.1 mm
